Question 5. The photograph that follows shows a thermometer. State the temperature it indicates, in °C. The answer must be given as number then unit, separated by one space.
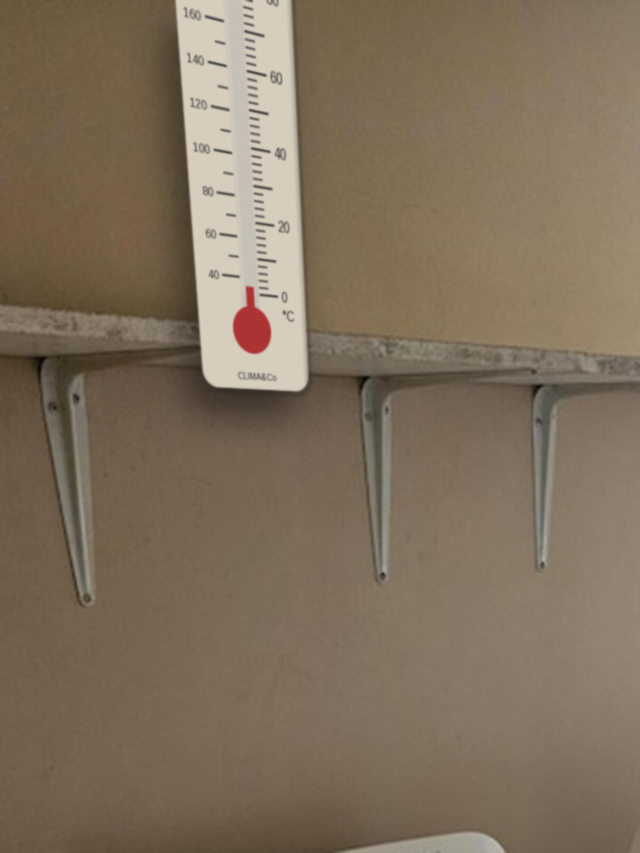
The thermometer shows 2 °C
